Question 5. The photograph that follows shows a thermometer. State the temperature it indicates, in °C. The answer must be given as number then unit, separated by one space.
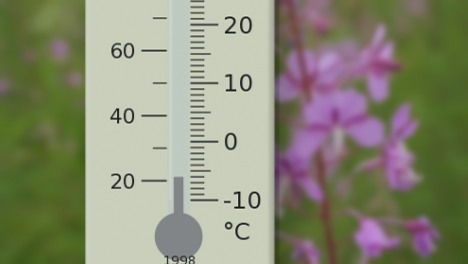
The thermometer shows -6 °C
